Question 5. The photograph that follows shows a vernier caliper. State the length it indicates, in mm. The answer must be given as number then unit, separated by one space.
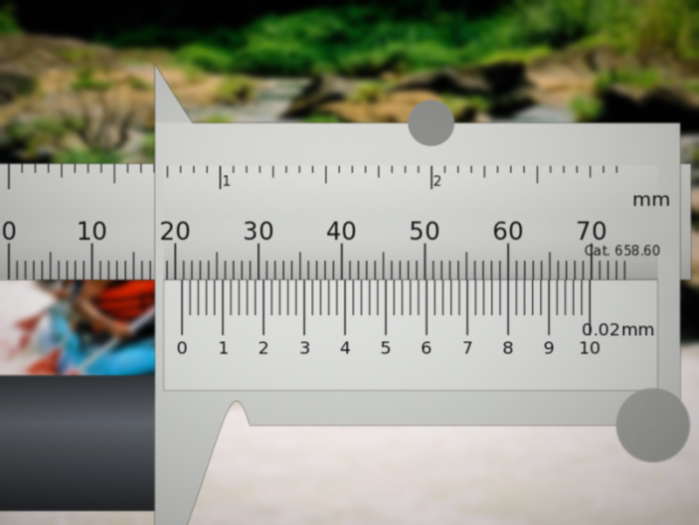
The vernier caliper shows 20.8 mm
